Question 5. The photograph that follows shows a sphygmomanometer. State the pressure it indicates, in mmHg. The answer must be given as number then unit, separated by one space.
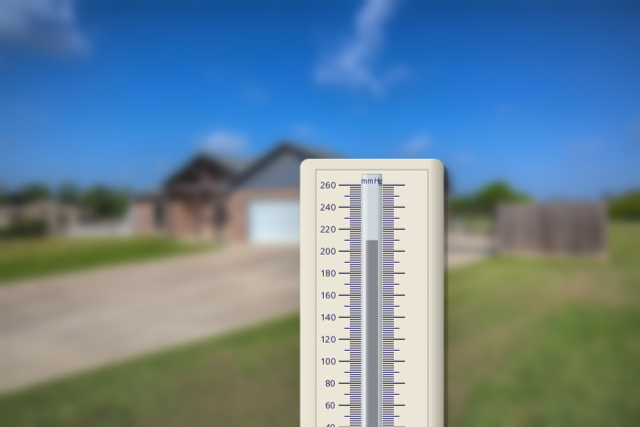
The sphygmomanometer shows 210 mmHg
